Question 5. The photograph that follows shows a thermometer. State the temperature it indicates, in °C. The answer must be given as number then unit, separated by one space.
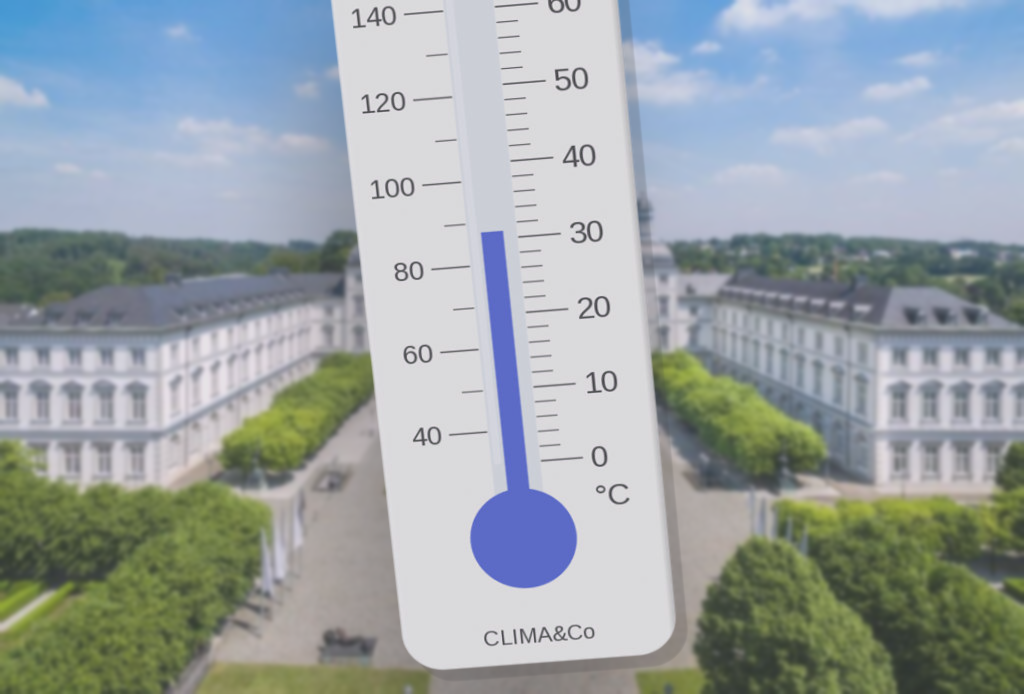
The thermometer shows 31 °C
